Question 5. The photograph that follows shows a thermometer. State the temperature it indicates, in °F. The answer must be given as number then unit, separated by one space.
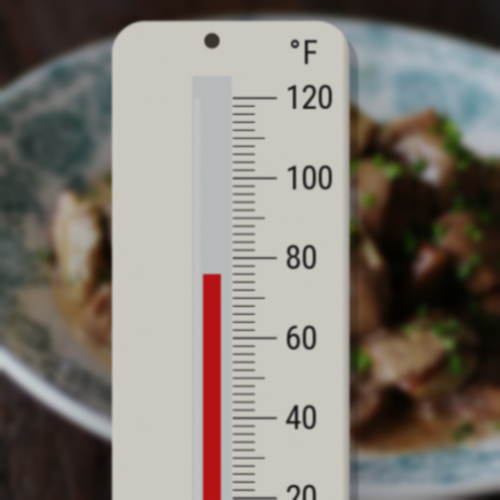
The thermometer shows 76 °F
